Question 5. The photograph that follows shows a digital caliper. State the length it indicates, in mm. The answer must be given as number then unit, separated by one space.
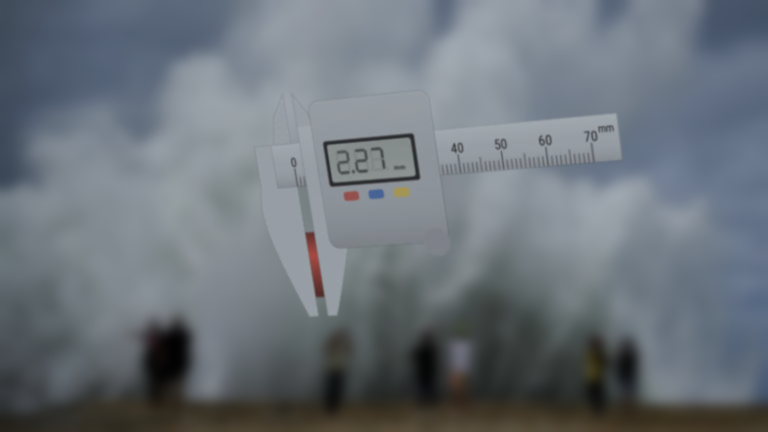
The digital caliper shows 2.27 mm
